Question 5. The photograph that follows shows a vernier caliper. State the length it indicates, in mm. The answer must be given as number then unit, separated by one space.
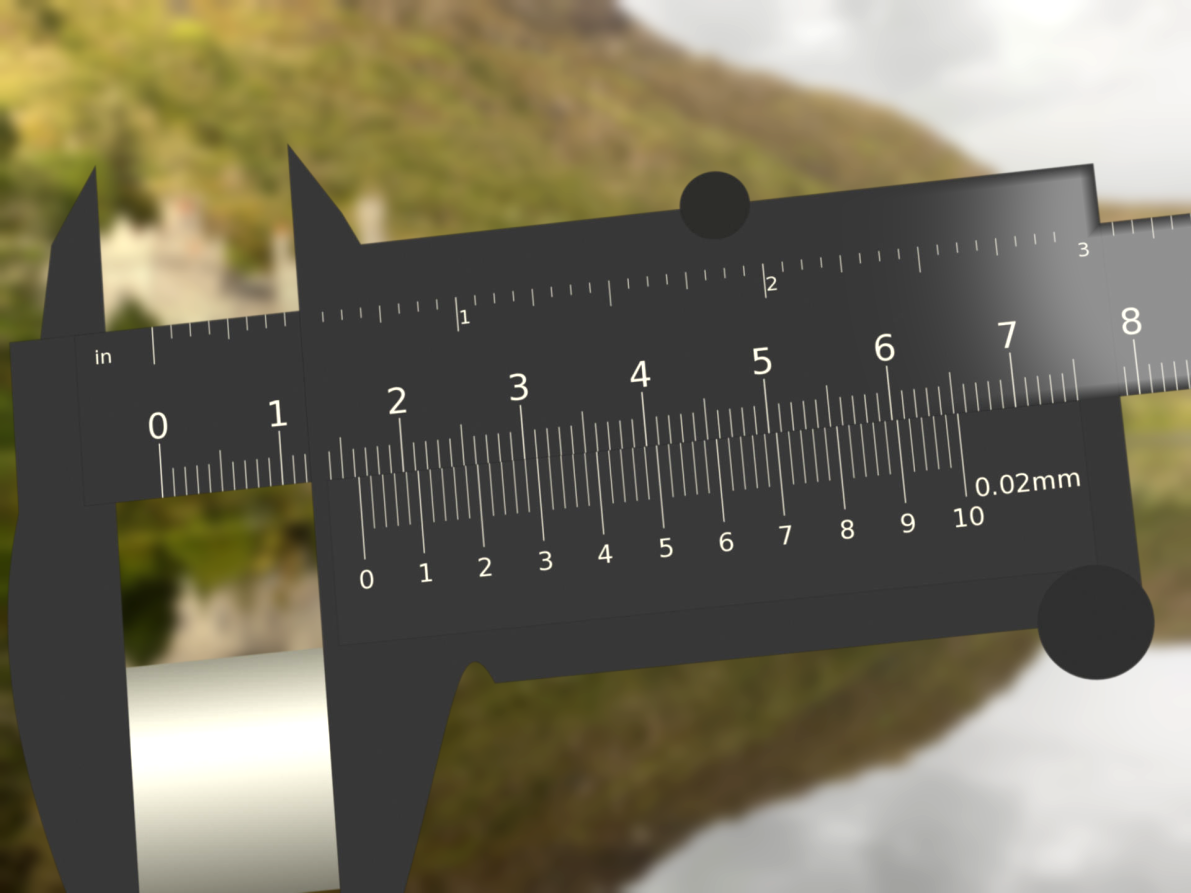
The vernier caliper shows 16.3 mm
